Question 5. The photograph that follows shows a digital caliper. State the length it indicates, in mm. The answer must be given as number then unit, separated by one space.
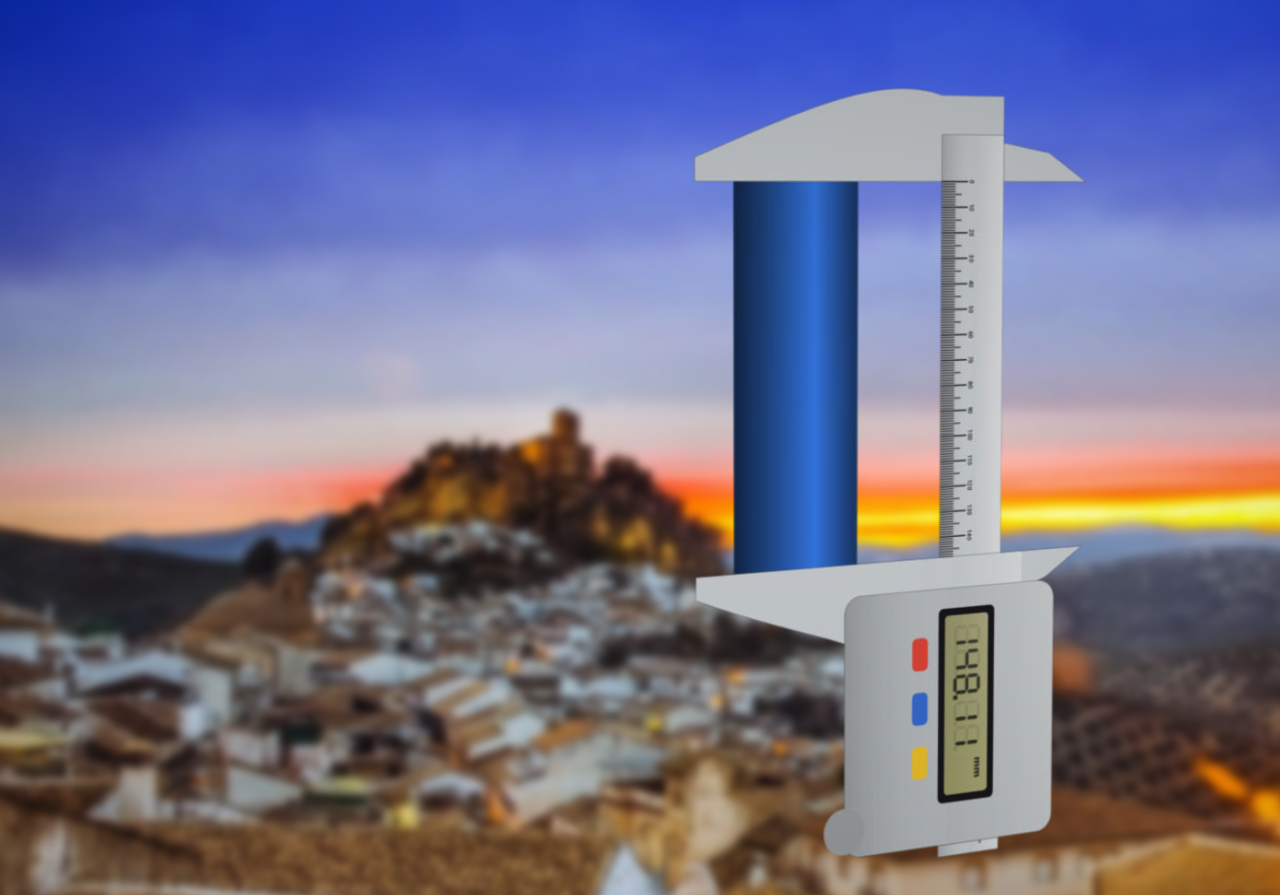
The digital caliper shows 148.11 mm
